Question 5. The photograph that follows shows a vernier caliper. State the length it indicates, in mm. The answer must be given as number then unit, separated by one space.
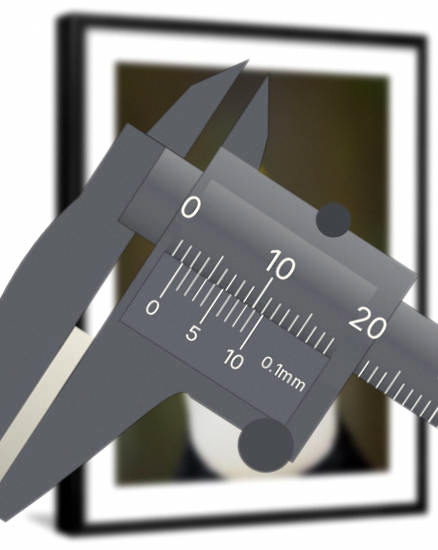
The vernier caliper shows 2.2 mm
